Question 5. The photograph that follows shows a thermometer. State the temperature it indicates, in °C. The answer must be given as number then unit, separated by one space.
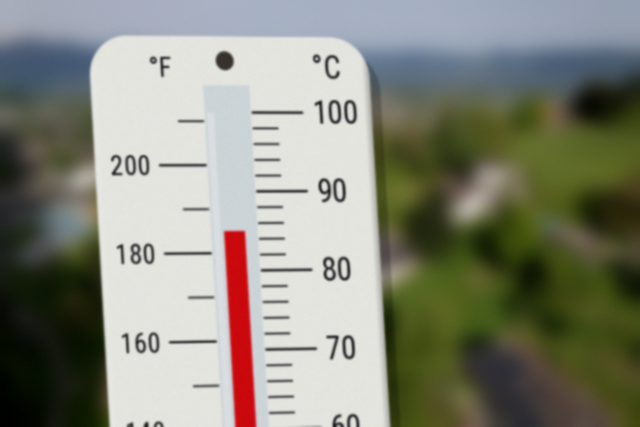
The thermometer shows 85 °C
